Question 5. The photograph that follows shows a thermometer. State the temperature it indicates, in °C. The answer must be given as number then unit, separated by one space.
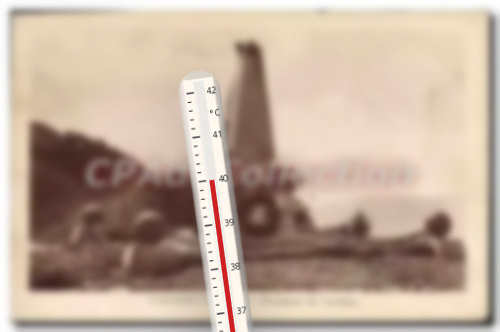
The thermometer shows 40 °C
